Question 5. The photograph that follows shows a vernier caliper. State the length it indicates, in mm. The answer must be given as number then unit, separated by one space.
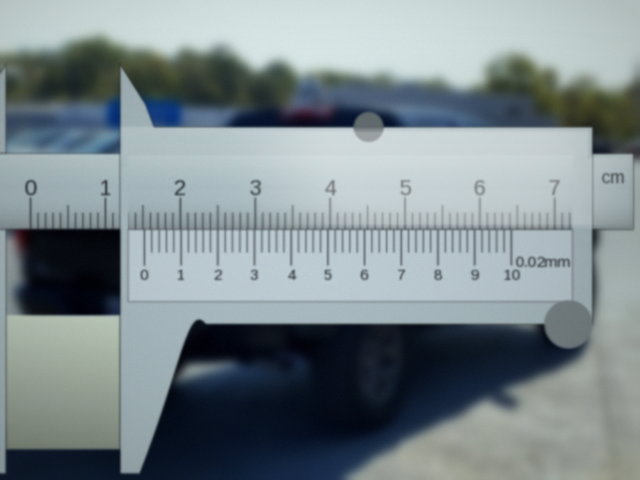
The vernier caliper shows 15.2 mm
